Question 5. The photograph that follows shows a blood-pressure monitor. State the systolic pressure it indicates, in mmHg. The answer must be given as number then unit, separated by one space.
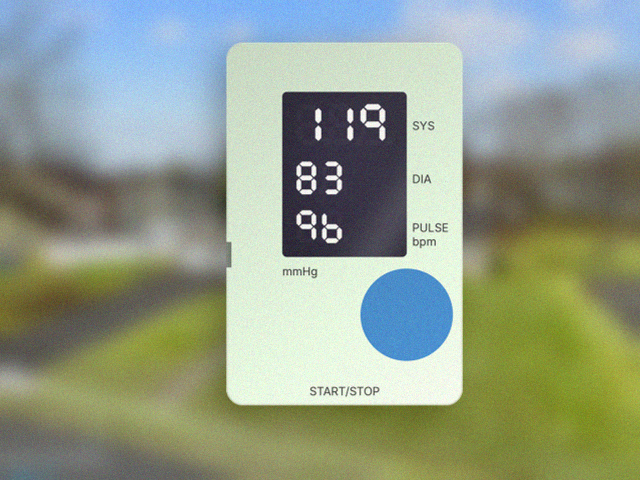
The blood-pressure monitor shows 119 mmHg
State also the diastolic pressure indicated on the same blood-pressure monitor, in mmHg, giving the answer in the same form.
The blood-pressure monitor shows 83 mmHg
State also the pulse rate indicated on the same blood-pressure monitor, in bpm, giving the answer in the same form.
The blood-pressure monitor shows 96 bpm
